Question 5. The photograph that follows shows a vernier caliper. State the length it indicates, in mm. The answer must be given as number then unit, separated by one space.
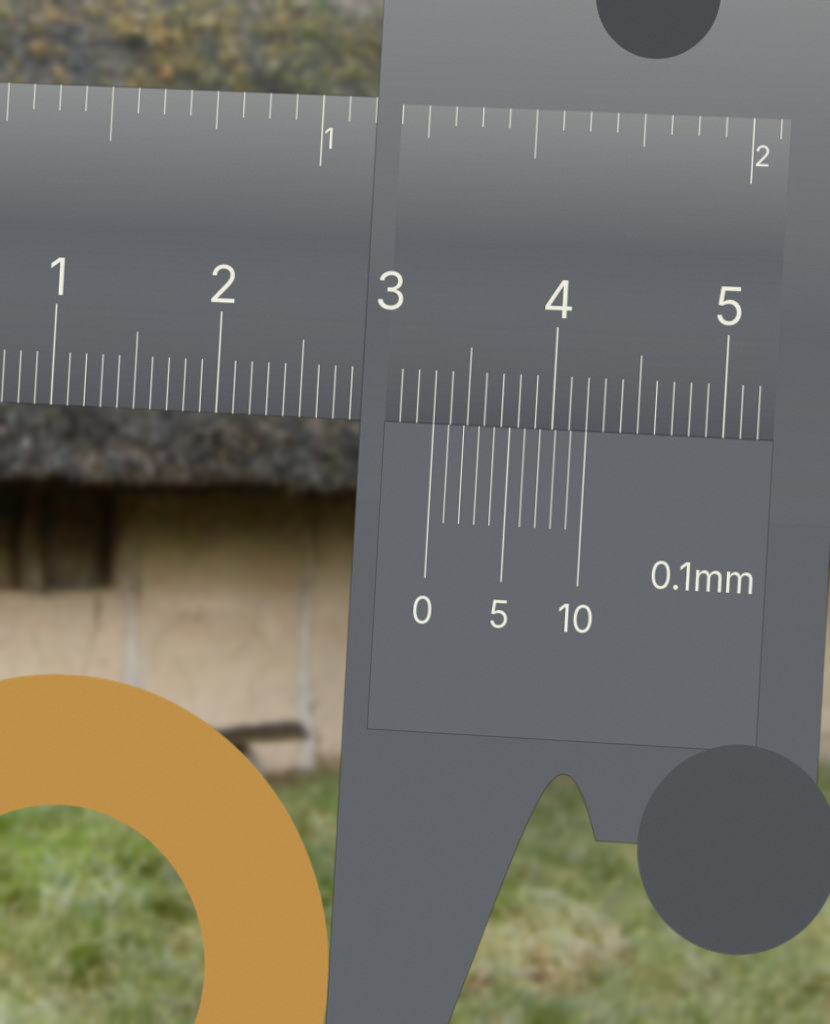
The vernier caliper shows 33.0 mm
